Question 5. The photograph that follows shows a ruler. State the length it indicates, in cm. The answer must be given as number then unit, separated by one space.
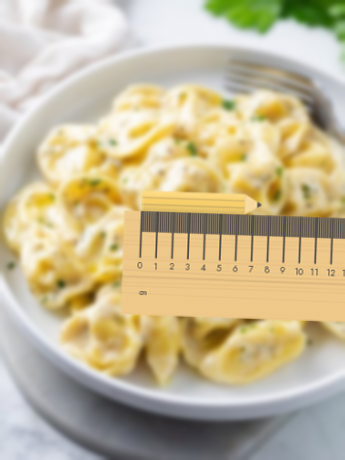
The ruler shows 7.5 cm
